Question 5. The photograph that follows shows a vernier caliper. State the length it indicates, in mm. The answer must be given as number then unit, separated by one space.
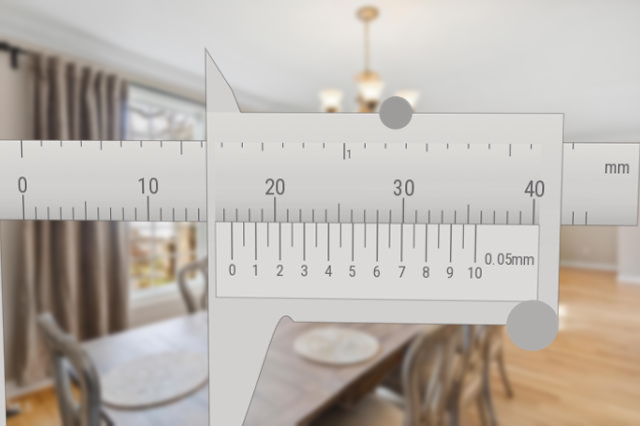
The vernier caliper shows 16.6 mm
